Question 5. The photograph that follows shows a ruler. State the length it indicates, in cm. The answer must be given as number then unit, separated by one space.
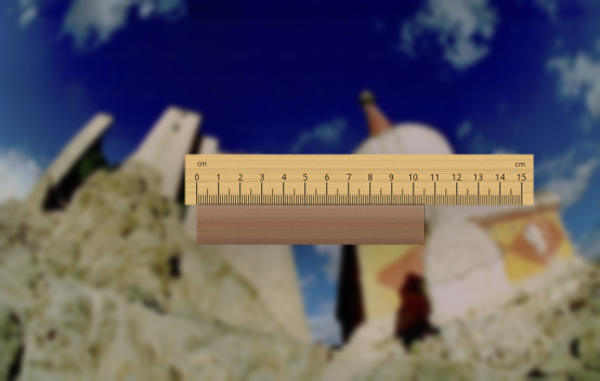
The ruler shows 10.5 cm
